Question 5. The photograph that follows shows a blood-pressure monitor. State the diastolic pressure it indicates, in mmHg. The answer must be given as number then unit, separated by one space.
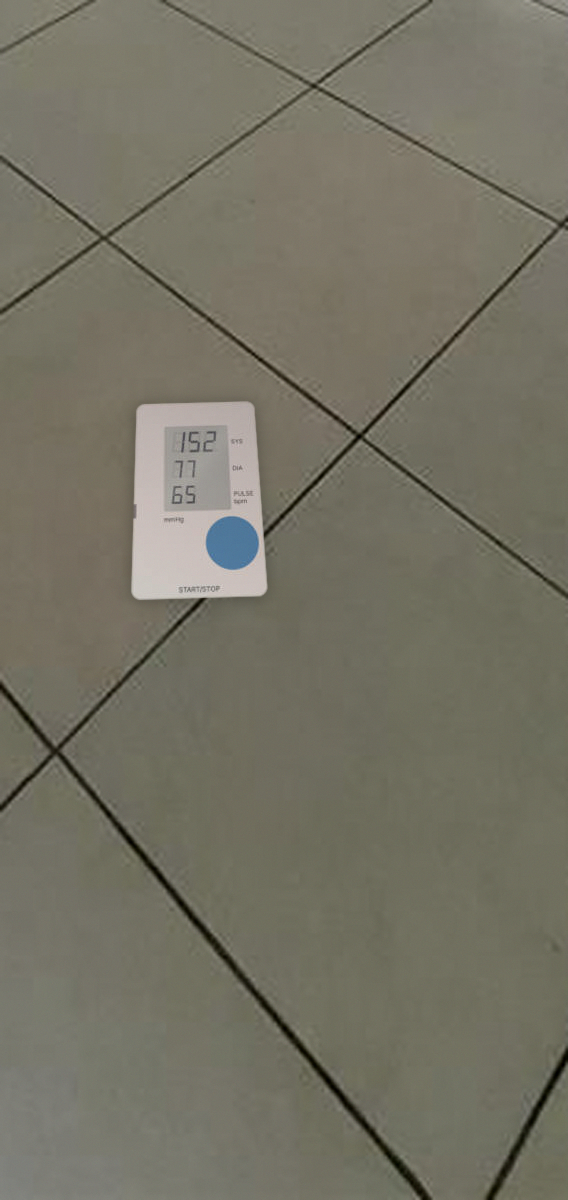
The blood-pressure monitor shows 77 mmHg
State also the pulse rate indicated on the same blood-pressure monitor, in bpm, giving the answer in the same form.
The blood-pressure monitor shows 65 bpm
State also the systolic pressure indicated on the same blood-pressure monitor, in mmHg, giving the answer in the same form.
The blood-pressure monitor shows 152 mmHg
